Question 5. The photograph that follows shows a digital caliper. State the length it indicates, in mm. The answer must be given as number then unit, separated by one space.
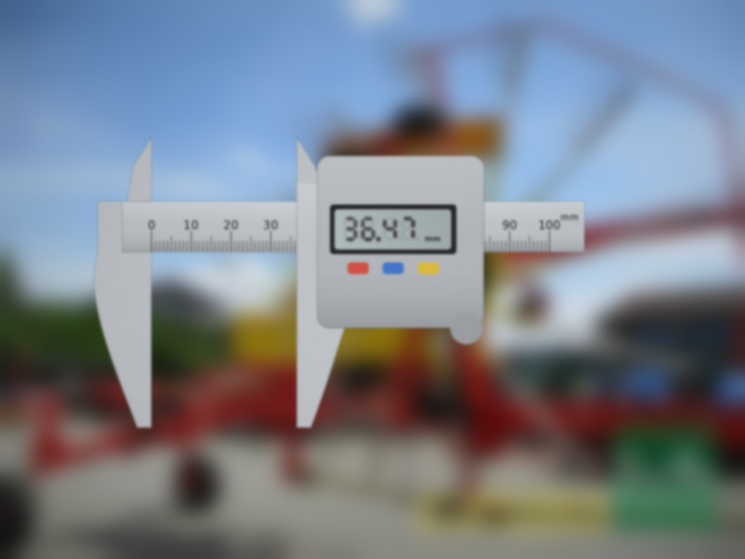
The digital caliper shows 36.47 mm
